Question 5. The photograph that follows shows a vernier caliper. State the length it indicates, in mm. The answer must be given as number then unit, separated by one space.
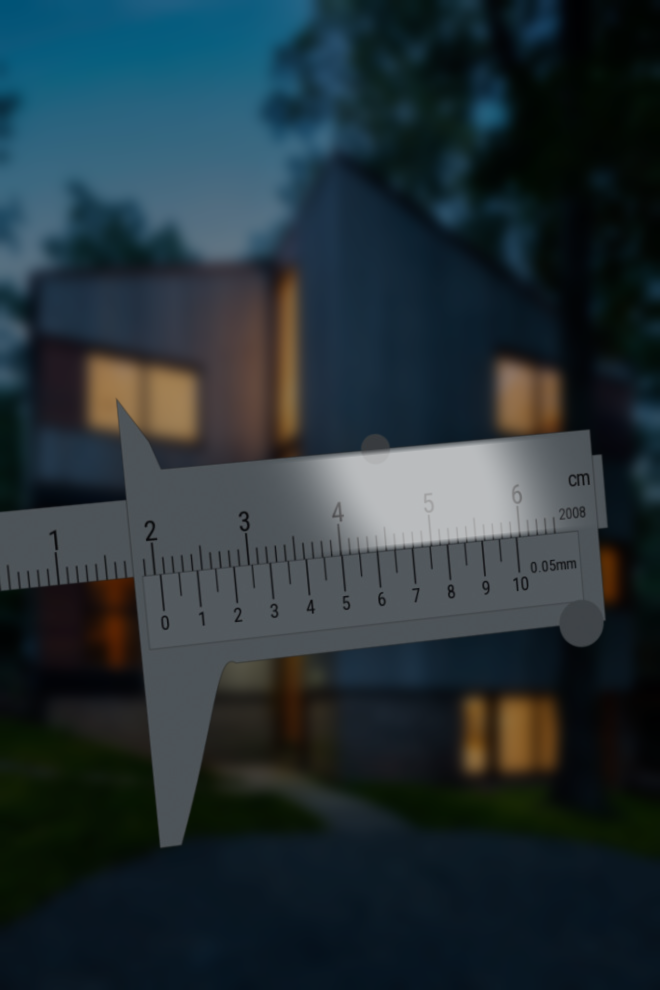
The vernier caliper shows 20.6 mm
